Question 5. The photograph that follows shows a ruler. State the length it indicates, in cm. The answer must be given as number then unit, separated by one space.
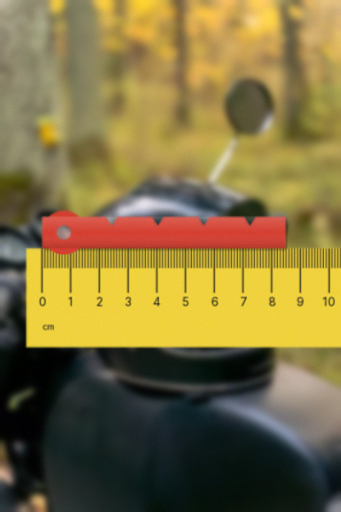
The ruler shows 8.5 cm
